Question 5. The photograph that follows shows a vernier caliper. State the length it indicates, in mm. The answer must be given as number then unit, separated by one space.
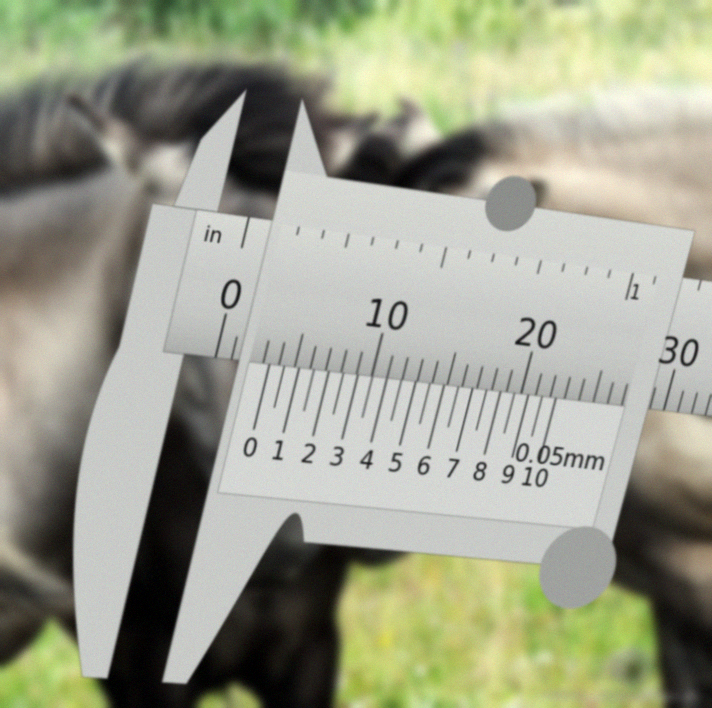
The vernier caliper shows 3.4 mm
